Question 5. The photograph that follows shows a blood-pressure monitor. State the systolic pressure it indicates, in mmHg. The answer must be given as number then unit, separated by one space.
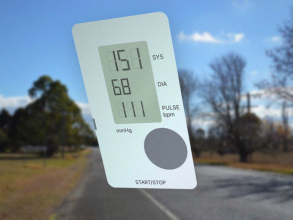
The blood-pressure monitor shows 151 mmHg
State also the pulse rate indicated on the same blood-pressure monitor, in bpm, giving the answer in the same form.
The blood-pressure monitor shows 111 bpm
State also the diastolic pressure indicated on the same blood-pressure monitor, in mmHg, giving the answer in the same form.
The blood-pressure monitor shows 68 mmHg
